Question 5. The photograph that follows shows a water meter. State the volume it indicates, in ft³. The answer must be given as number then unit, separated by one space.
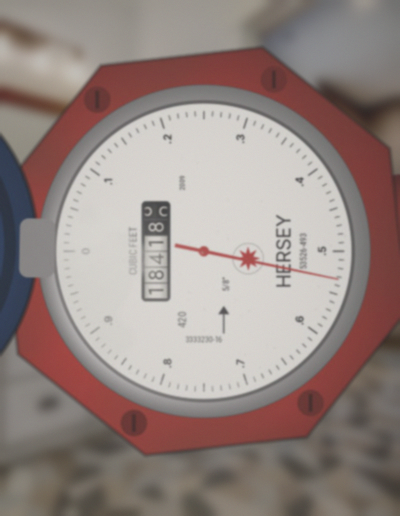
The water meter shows 184188.53 ft³
